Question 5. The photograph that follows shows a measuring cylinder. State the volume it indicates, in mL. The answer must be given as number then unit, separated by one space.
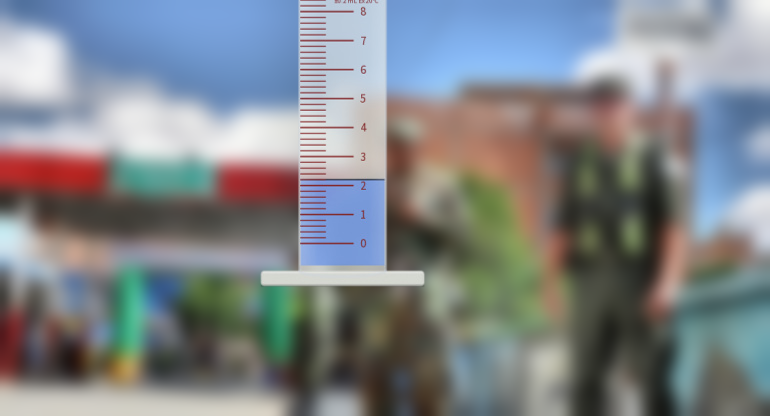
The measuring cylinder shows 2.2 mL
